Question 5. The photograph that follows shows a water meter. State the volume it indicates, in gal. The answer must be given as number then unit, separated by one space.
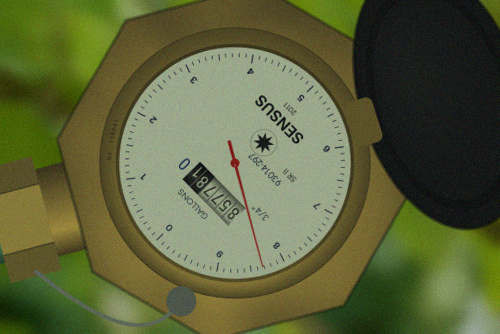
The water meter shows 8577808.3 gal
